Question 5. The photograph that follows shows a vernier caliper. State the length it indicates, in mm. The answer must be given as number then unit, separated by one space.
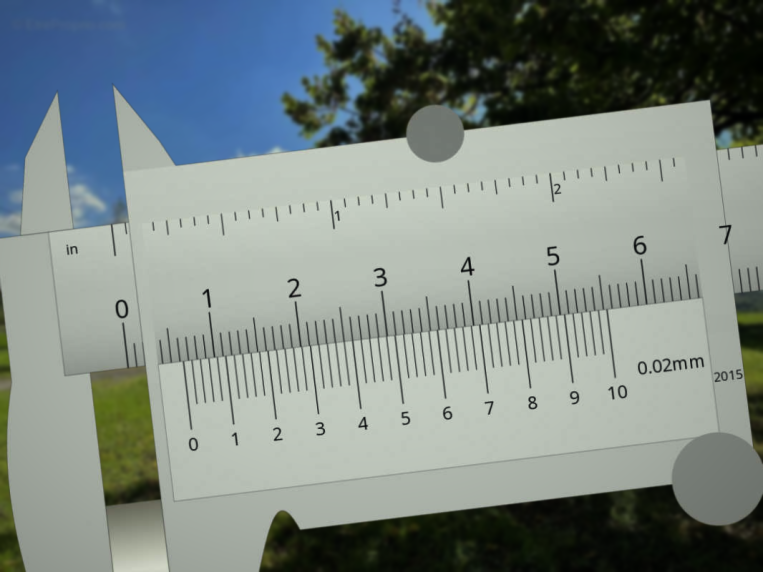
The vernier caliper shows 6.4 mm
